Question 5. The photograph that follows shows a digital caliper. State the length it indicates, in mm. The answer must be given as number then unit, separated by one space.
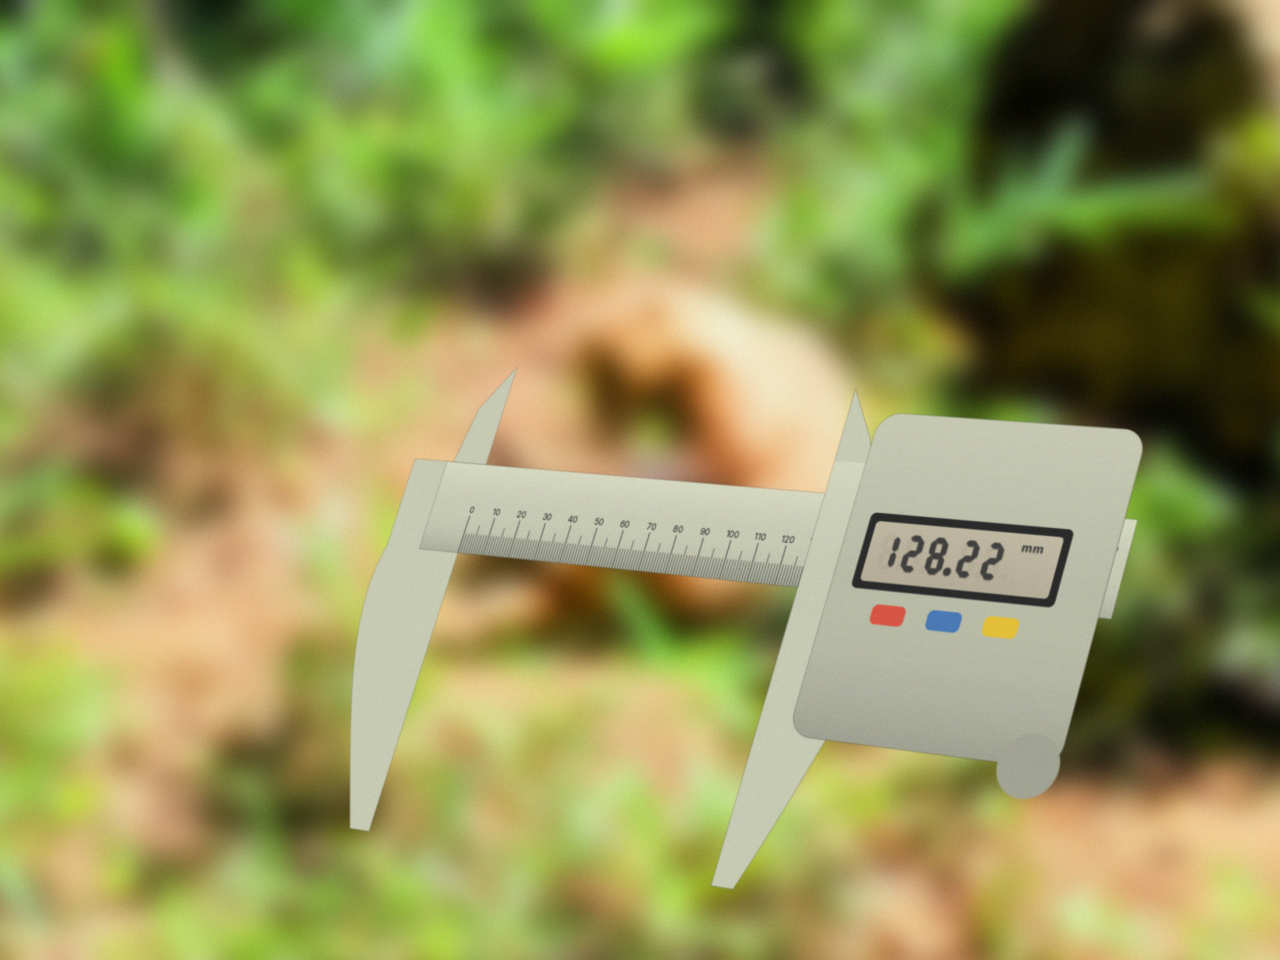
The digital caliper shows 128.22 mm
